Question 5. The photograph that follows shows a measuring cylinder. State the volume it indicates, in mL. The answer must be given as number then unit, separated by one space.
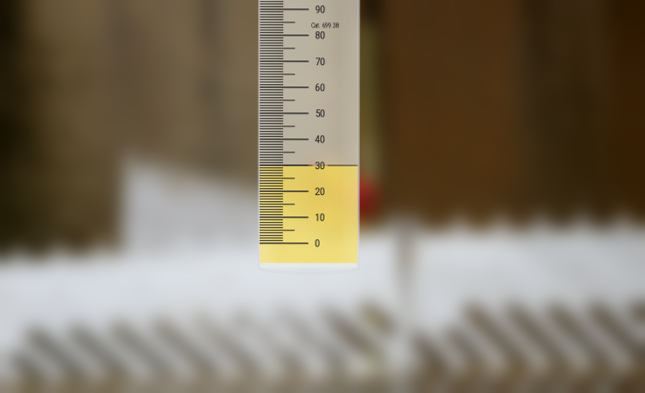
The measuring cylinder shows 30 mL
